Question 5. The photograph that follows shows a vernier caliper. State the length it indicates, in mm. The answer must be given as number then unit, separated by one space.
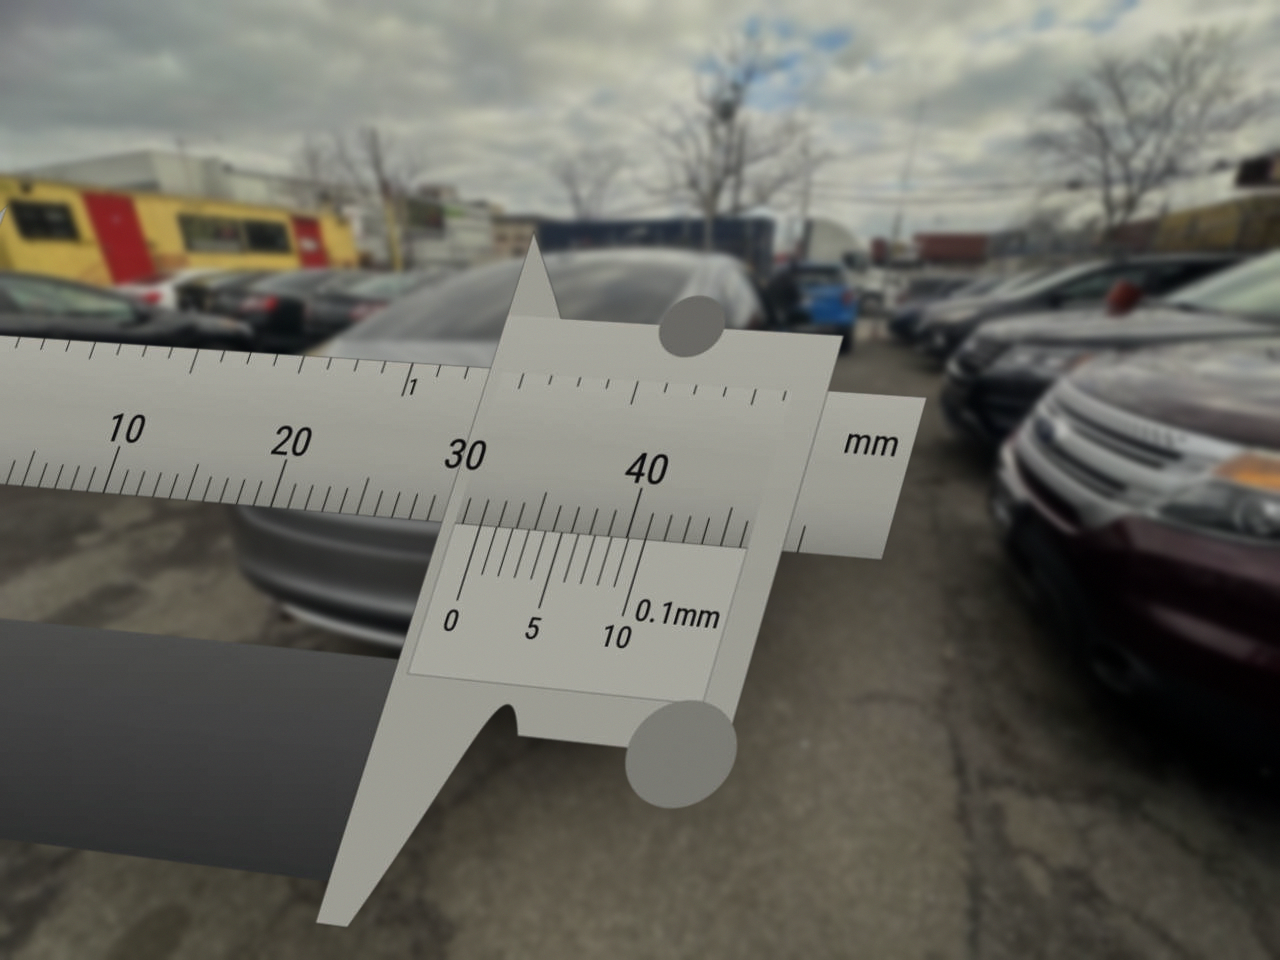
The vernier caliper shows 32.0 mm
